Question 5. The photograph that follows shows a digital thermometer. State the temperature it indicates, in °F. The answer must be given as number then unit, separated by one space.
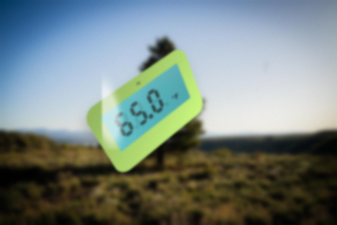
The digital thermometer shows 65.0 °F
